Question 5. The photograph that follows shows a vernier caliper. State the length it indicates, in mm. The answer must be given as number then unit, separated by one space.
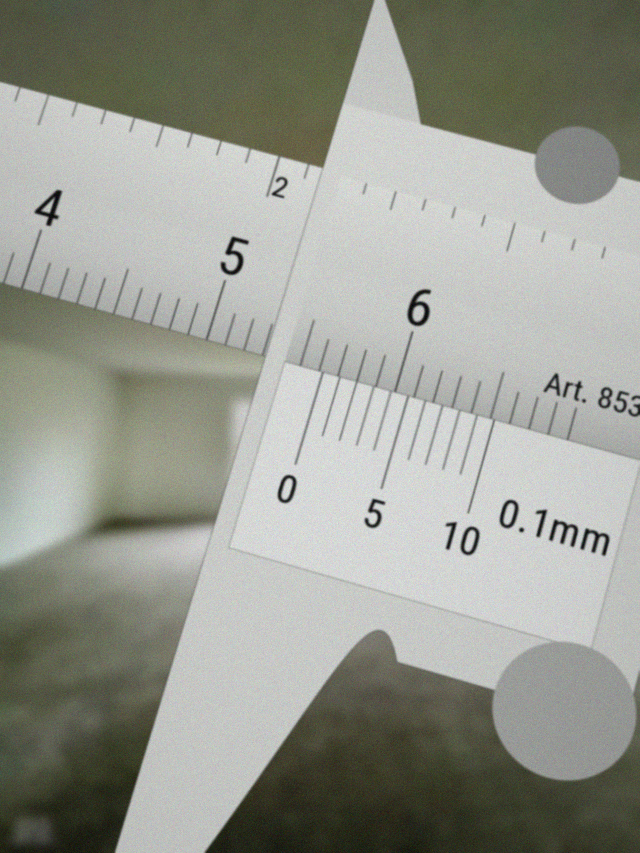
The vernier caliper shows 56.2 mm
